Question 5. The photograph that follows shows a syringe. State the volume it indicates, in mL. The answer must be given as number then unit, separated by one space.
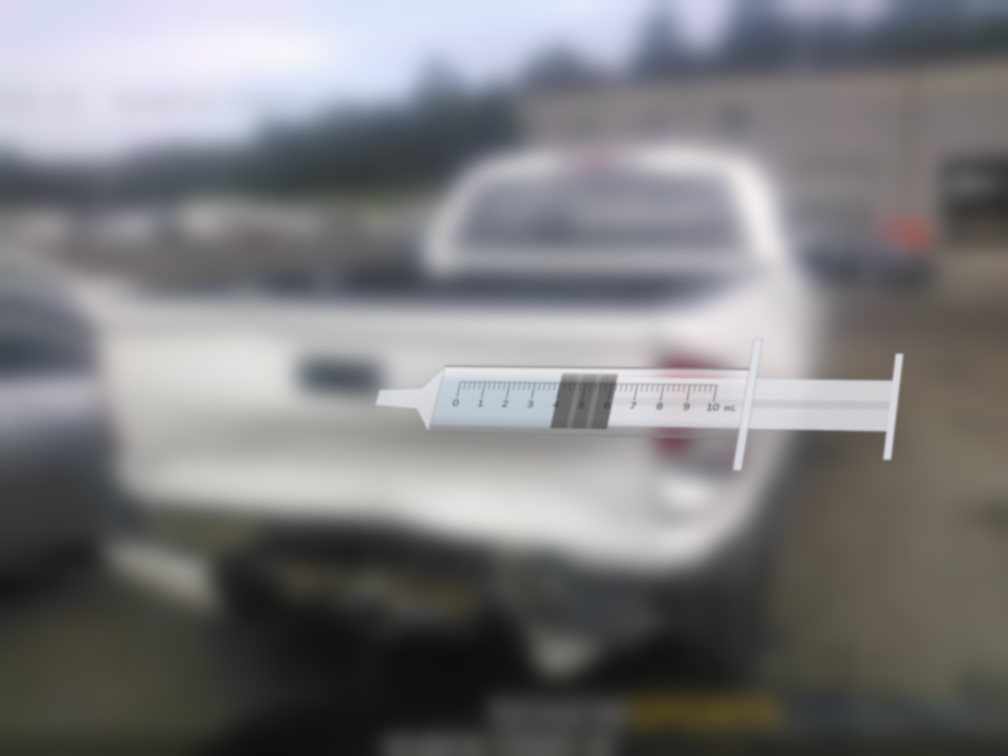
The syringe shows 4 mL
